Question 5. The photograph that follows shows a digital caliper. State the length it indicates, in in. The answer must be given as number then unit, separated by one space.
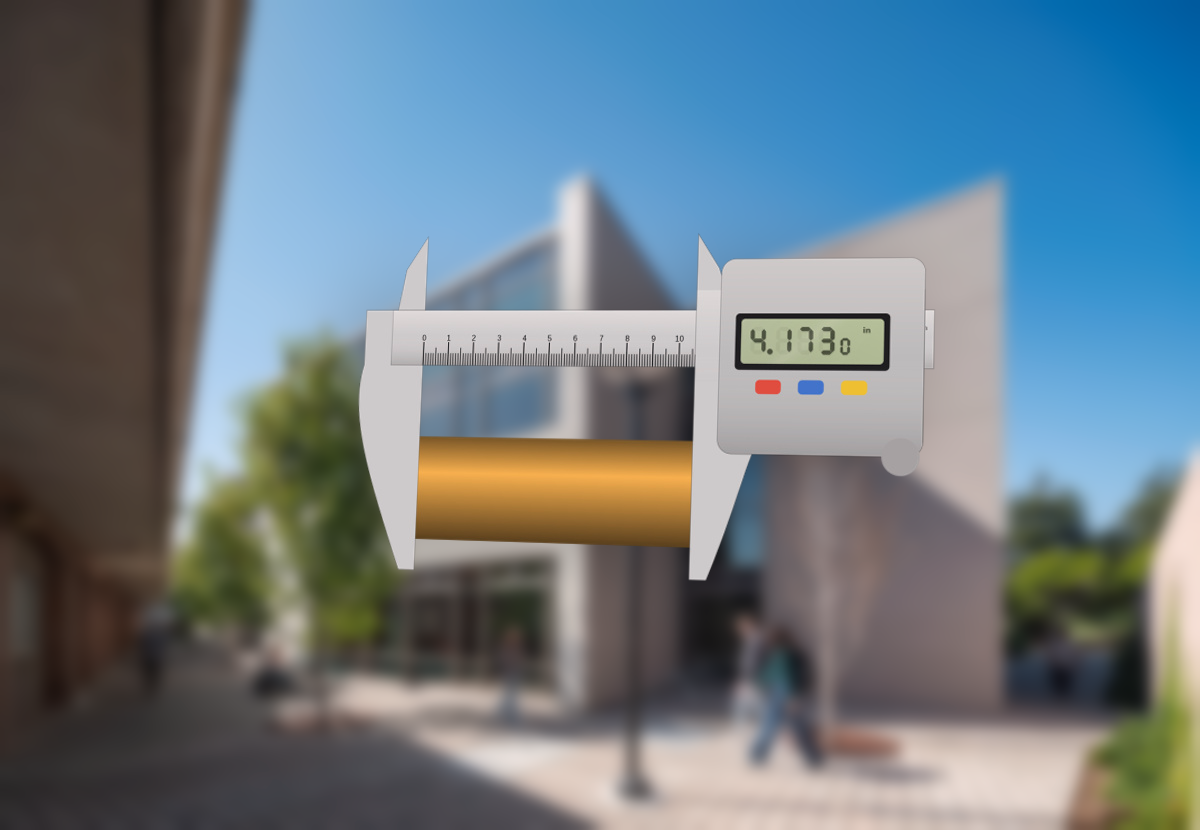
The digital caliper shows 4.1730 in
